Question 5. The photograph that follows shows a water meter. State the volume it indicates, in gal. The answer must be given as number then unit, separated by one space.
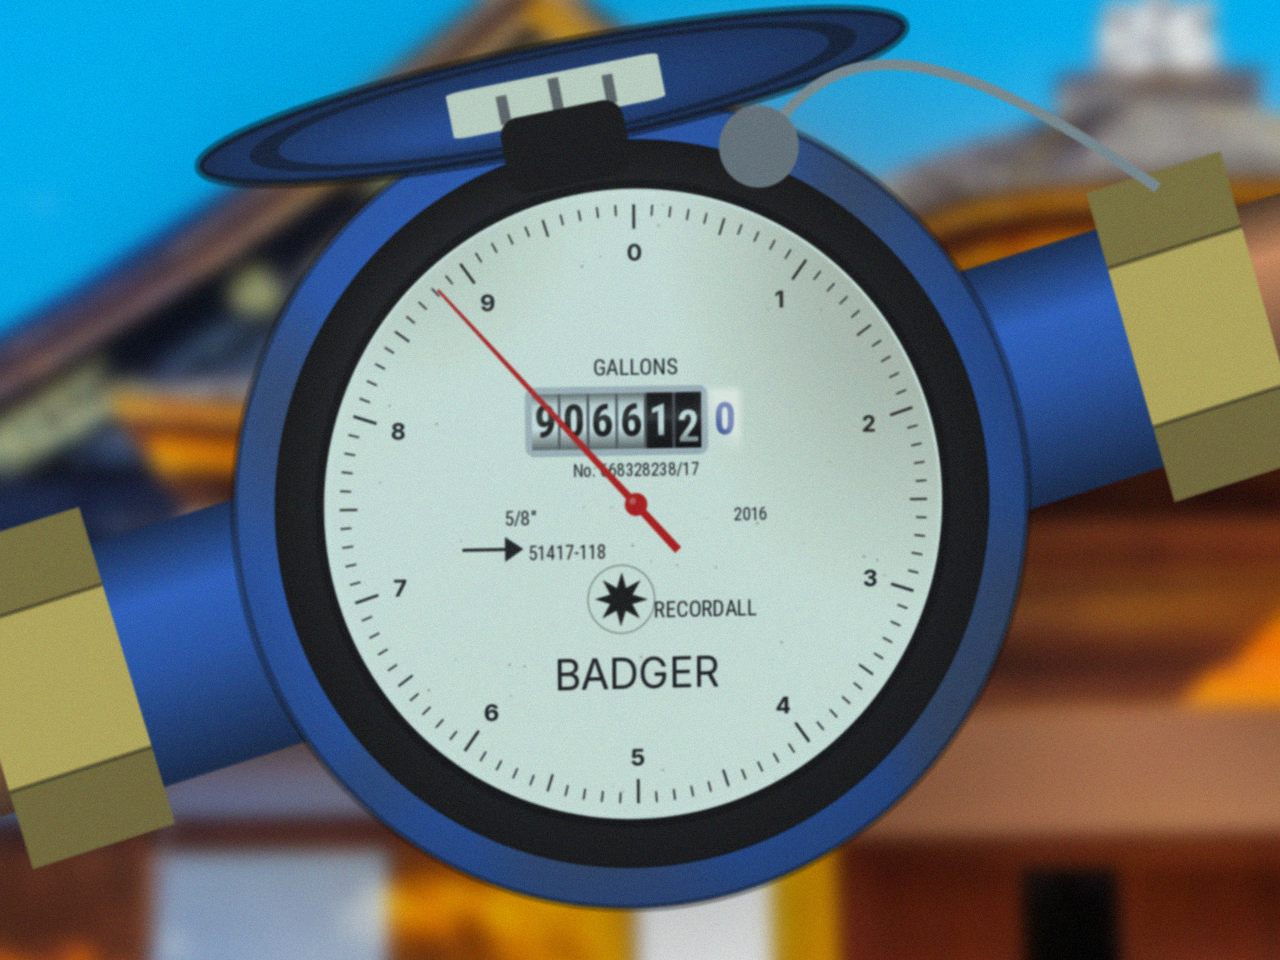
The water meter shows 9066118.8 gal
